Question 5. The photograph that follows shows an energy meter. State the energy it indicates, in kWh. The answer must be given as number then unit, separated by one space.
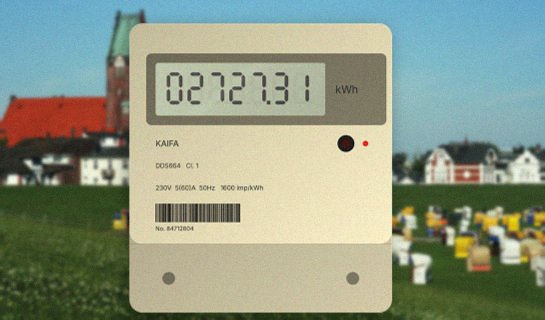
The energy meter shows 2727.31 kWh
